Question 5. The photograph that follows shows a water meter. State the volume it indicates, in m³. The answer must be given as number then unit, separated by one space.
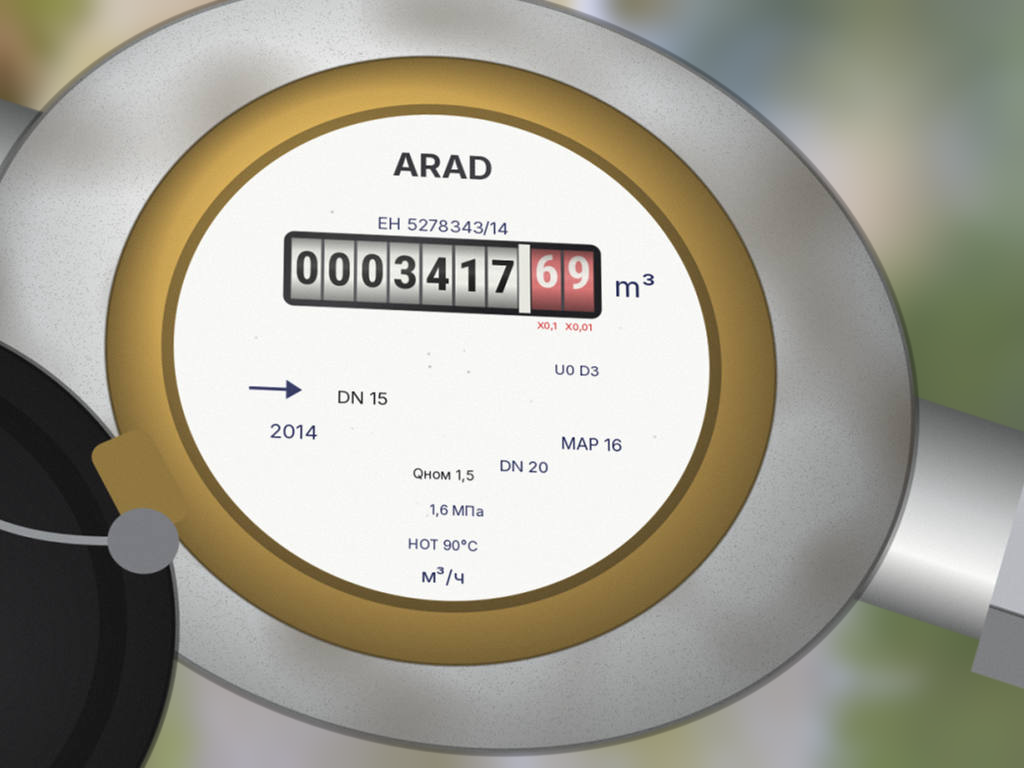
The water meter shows 3417.69 m³
